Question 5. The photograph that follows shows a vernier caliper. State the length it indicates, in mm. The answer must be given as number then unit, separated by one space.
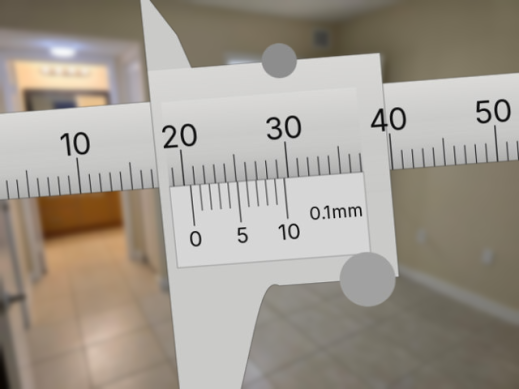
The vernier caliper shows 20.6 mm
